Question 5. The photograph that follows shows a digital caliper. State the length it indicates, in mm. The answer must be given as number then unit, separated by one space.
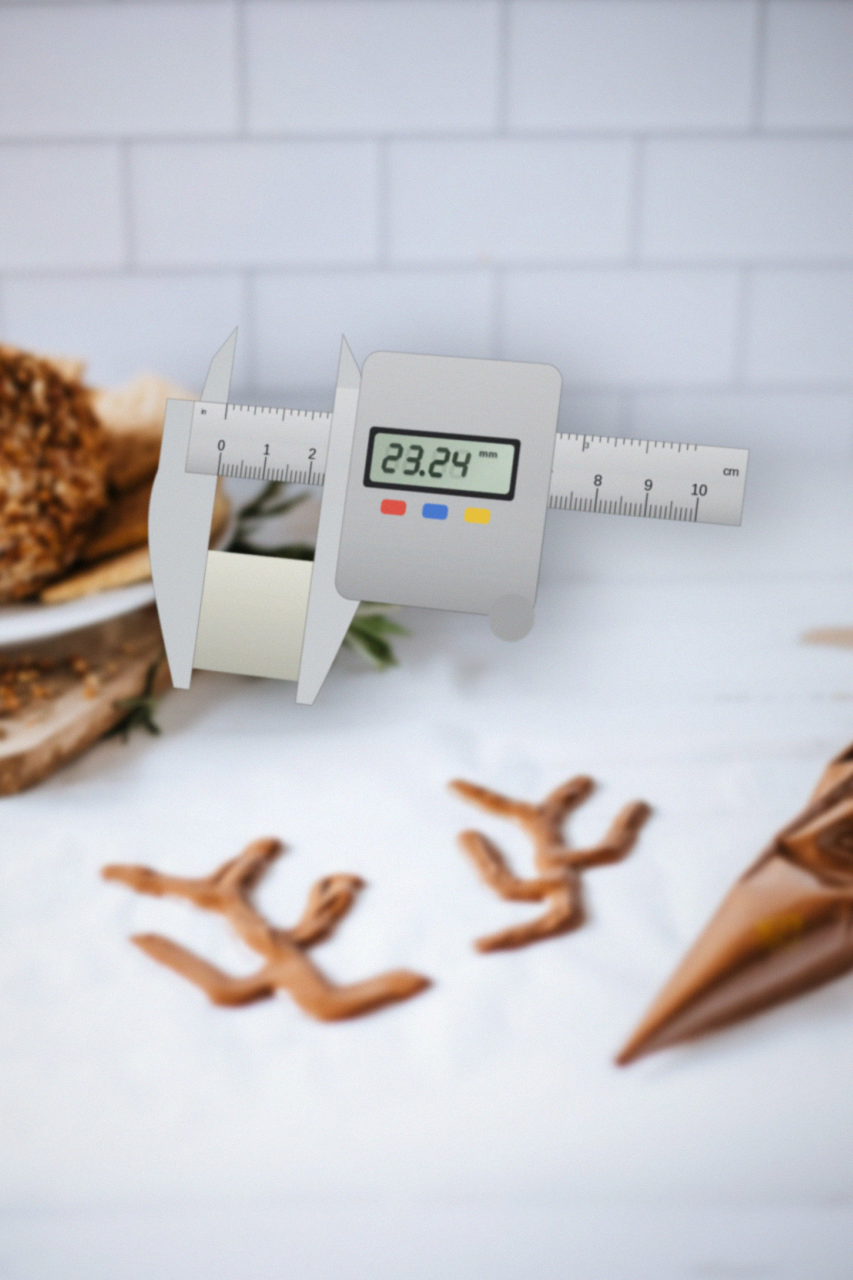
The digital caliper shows 23.24 mm
